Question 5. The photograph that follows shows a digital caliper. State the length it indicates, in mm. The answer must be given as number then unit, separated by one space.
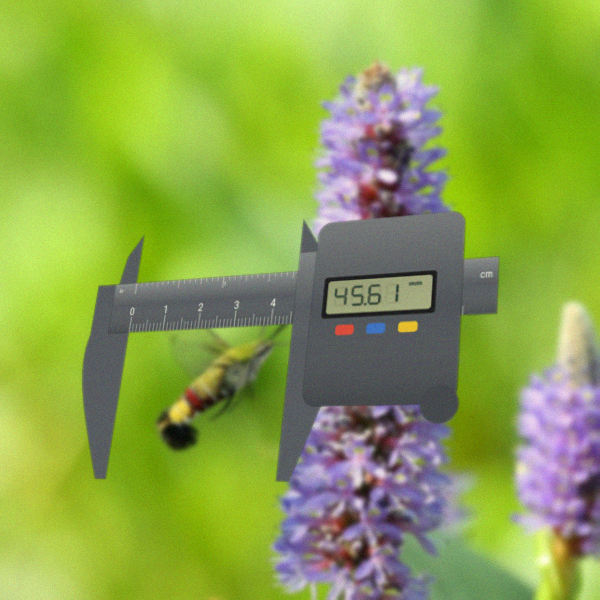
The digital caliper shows 45.61 mm
